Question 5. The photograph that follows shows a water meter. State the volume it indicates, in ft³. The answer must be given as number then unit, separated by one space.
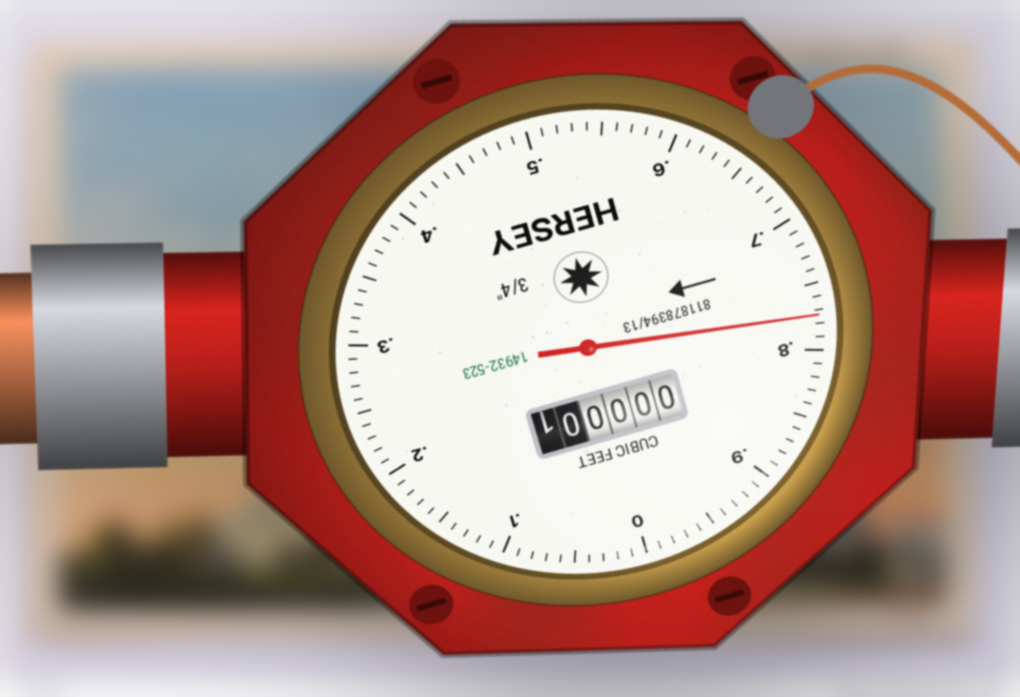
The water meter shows 0.77 ft³
